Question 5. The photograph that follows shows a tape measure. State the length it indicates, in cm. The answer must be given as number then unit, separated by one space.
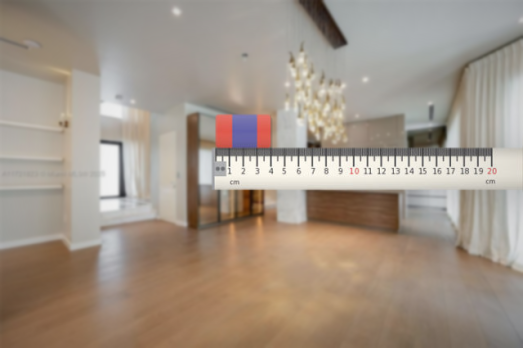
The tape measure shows 4 cm
